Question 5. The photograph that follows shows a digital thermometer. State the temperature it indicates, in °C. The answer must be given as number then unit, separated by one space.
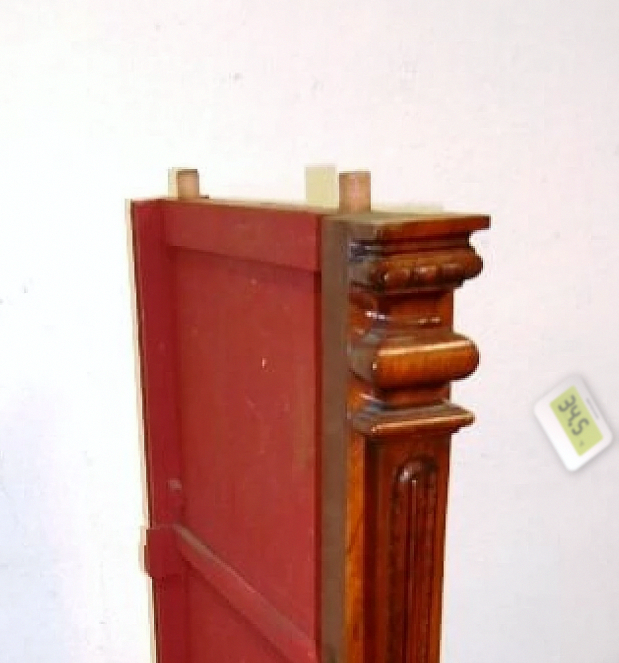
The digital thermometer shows 34.5 °C
